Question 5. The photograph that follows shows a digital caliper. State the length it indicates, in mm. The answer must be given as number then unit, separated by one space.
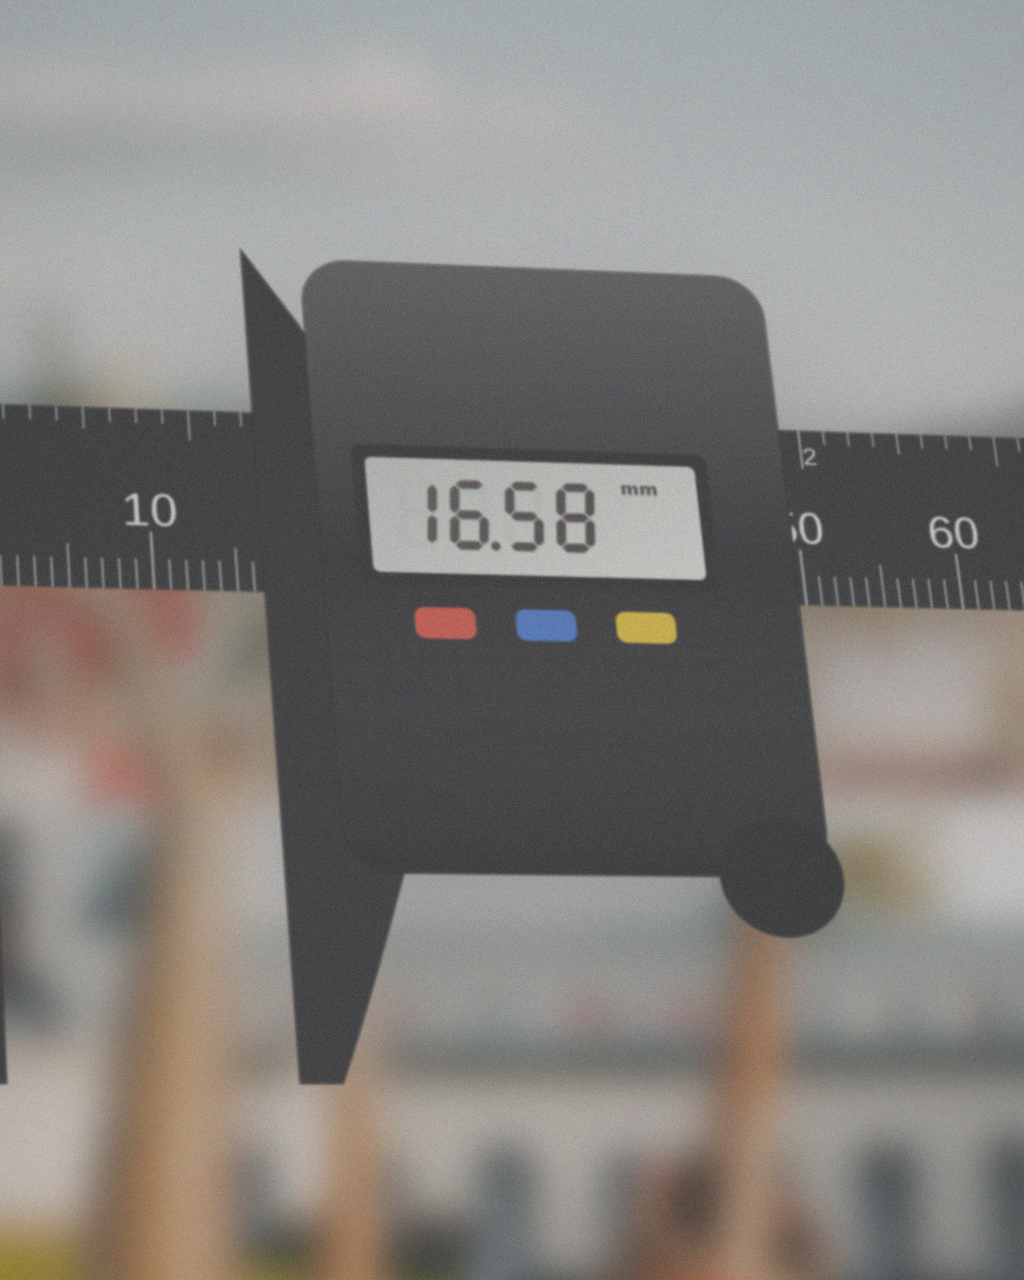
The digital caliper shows 16.58 mm
